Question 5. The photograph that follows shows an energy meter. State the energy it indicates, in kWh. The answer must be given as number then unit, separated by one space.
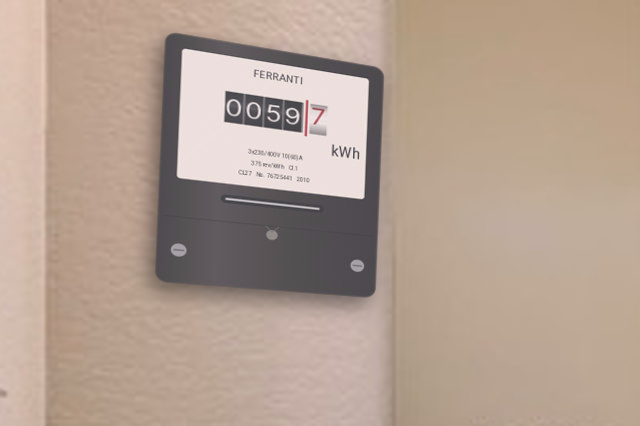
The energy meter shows 59.7 kWh
